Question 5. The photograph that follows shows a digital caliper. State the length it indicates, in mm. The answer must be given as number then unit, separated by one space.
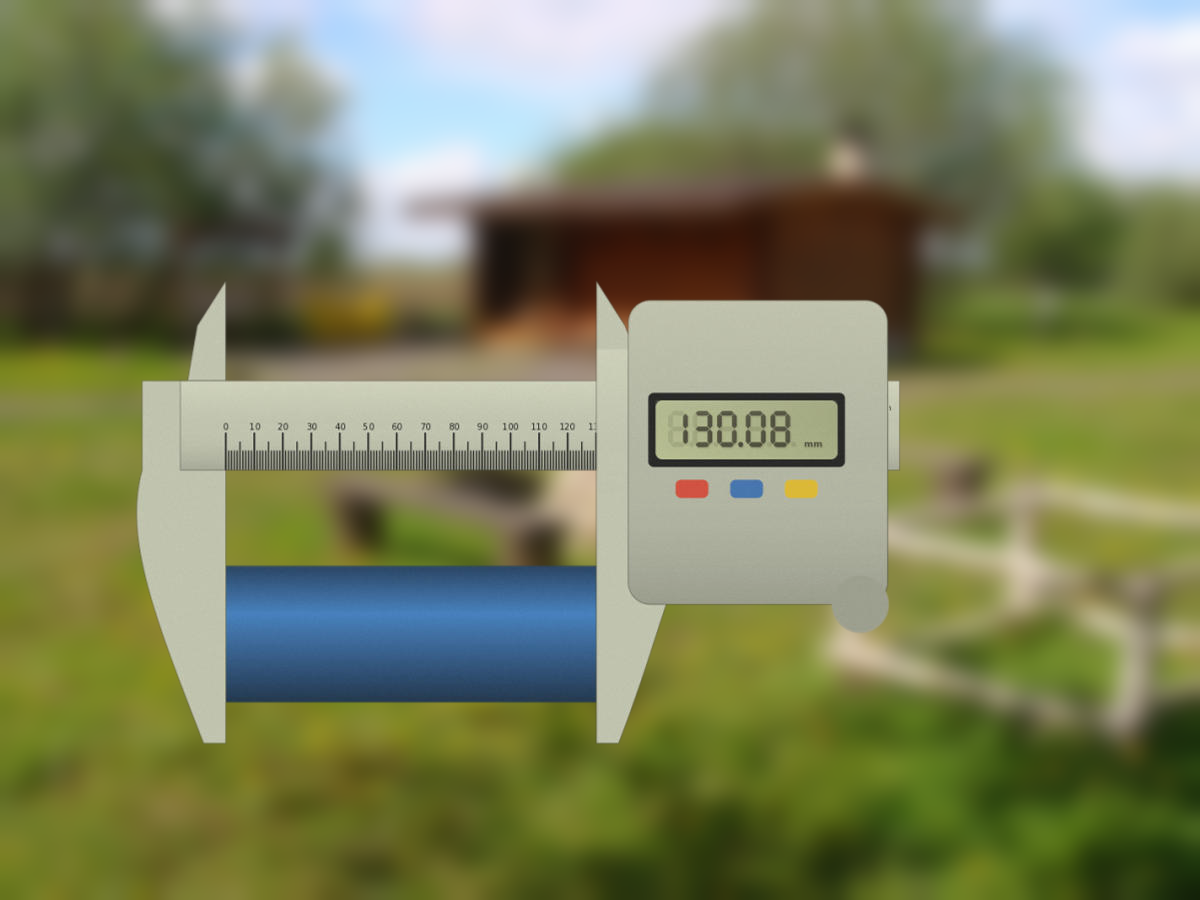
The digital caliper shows 130.08 mm
